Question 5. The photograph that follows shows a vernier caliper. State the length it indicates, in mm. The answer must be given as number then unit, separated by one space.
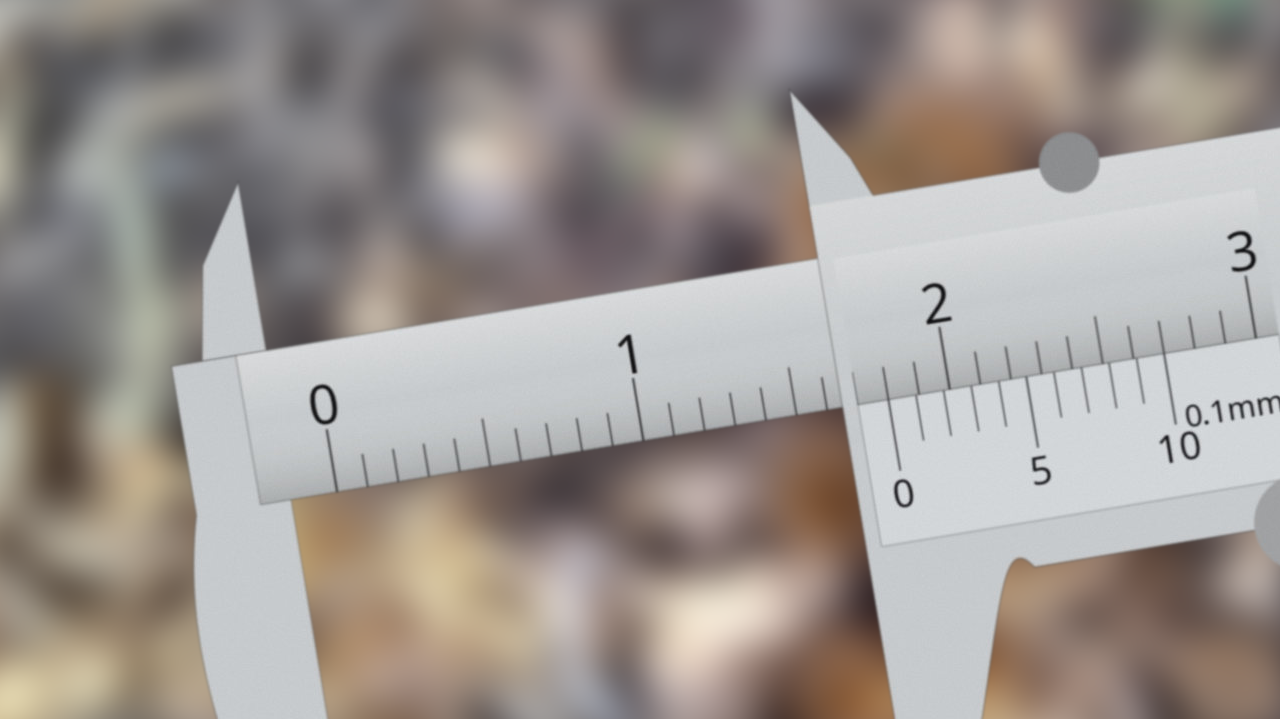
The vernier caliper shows 18.0 mm
